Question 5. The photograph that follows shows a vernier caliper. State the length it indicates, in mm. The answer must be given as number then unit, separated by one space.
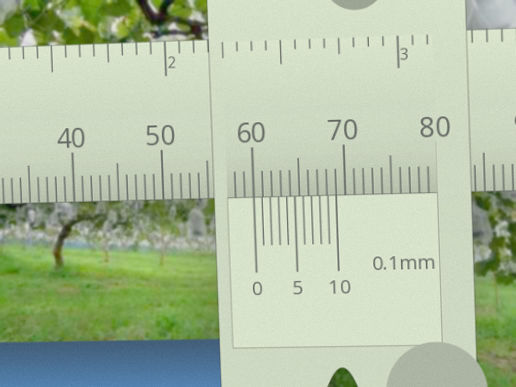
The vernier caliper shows 60.0 mm
